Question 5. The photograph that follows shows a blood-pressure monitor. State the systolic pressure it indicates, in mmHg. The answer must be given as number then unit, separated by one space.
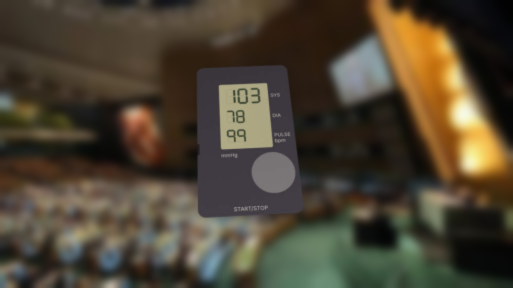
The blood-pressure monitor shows 103 mmHg
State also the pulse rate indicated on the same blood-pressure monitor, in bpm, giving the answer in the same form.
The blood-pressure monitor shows 99 bpm
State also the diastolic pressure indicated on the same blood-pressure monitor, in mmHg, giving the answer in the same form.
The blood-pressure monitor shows 78 mmHg
